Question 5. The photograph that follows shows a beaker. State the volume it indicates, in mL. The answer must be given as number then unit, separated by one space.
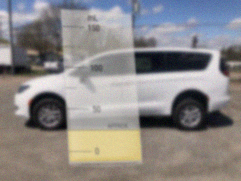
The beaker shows 25 mL
